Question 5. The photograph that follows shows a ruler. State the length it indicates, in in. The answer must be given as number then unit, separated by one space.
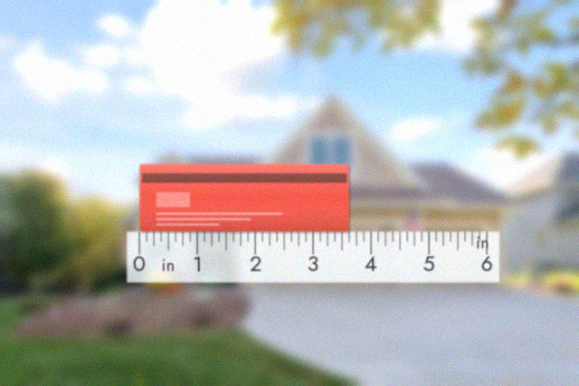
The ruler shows 3.625 in
